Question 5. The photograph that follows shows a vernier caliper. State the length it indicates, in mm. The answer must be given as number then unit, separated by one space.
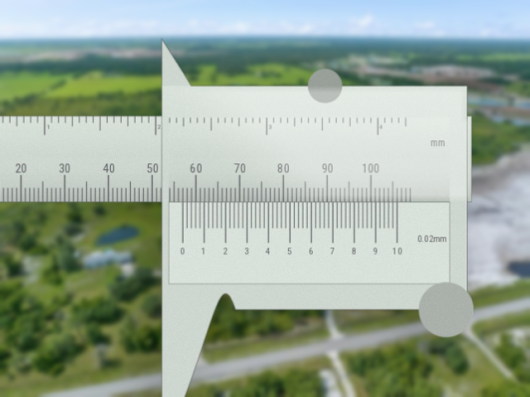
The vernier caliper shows 57.0 mm
